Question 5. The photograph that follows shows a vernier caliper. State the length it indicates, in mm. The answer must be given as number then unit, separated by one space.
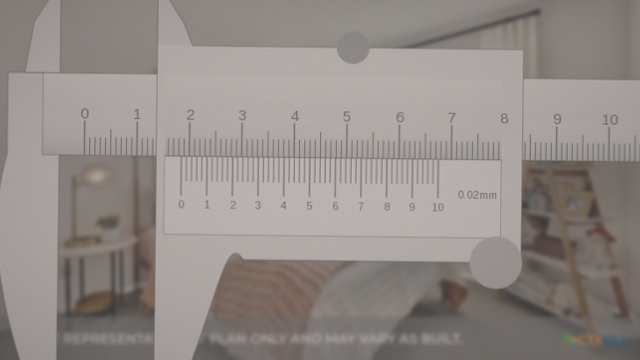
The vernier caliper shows 18.5 mm
